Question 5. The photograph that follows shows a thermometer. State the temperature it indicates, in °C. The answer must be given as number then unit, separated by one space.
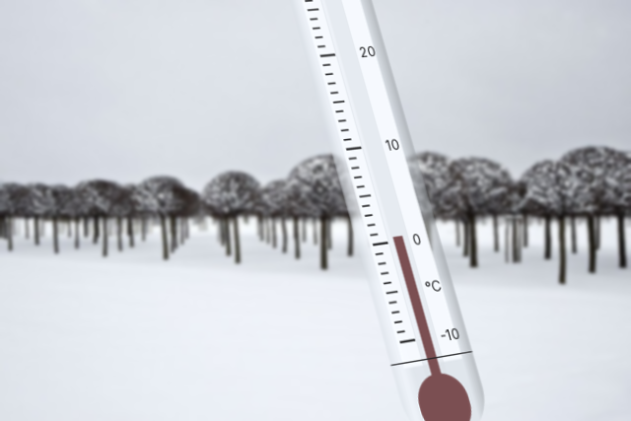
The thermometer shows 0.5 °C
